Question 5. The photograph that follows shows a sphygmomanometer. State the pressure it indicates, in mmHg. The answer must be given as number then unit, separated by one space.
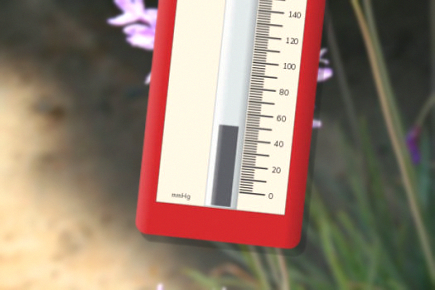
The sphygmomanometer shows 50 mmHg
